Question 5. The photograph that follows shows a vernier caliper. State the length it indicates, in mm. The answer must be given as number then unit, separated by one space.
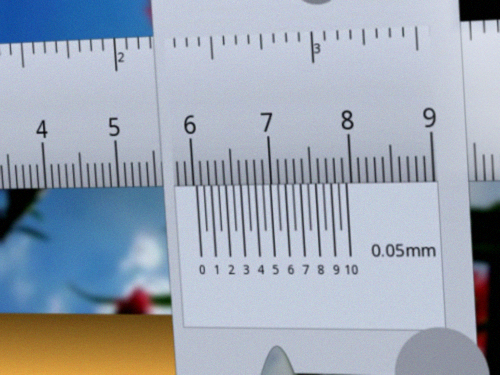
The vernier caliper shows 60.4 mm
